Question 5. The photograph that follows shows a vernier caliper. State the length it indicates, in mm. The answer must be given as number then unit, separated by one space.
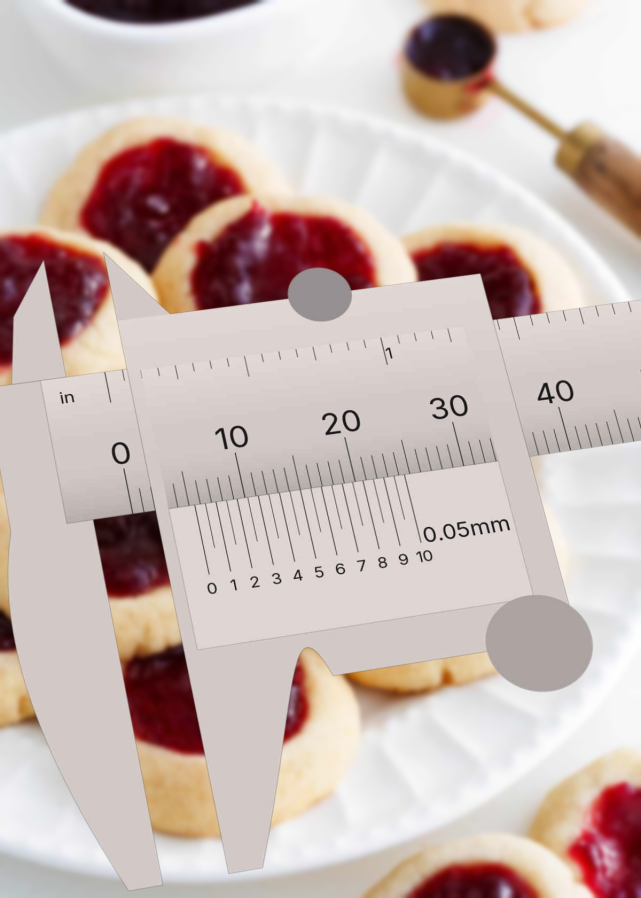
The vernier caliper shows 5.5 mm
